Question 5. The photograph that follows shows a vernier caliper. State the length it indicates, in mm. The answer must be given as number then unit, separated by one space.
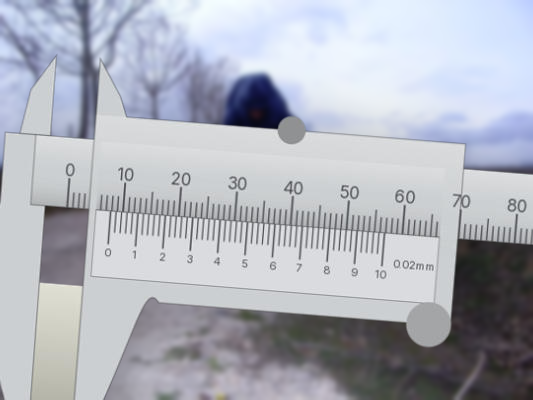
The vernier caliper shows 7.8 mm
